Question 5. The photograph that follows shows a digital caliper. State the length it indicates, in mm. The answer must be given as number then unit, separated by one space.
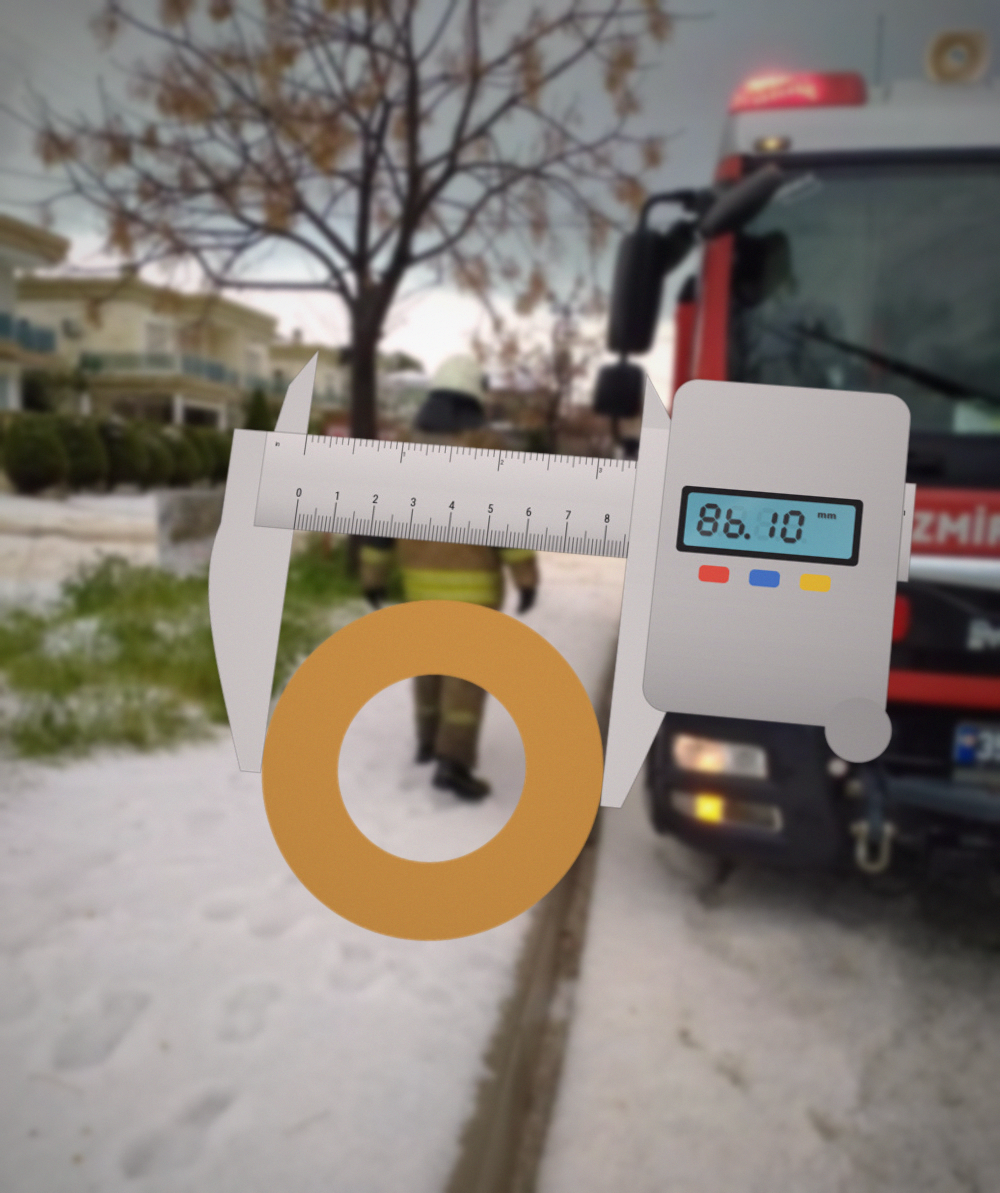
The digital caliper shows 86.10 mm
